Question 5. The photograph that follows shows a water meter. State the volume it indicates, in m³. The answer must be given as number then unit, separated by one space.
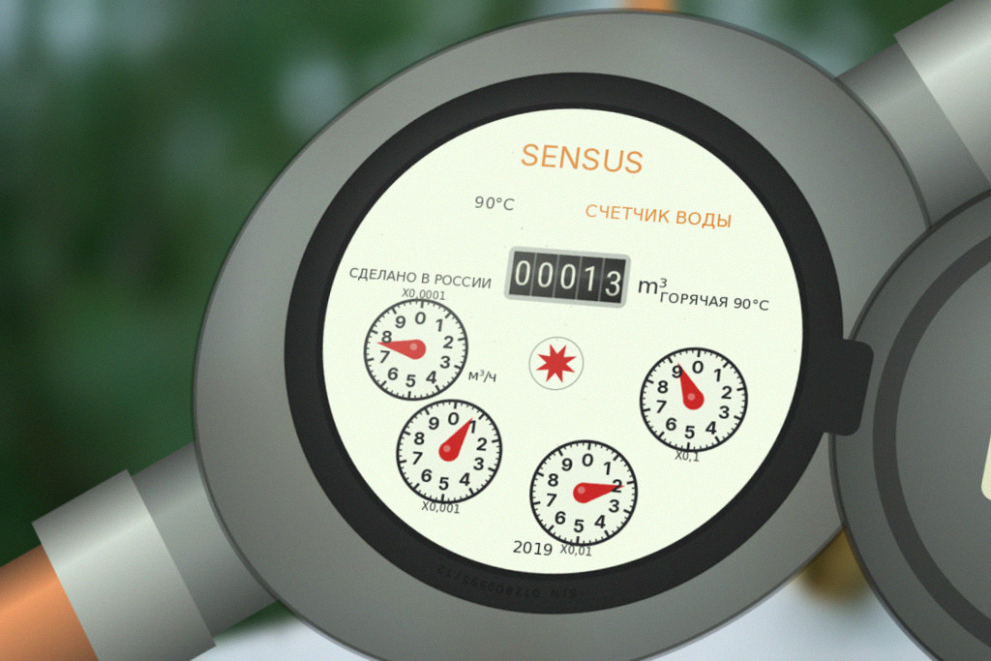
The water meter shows 12.9207 m³
